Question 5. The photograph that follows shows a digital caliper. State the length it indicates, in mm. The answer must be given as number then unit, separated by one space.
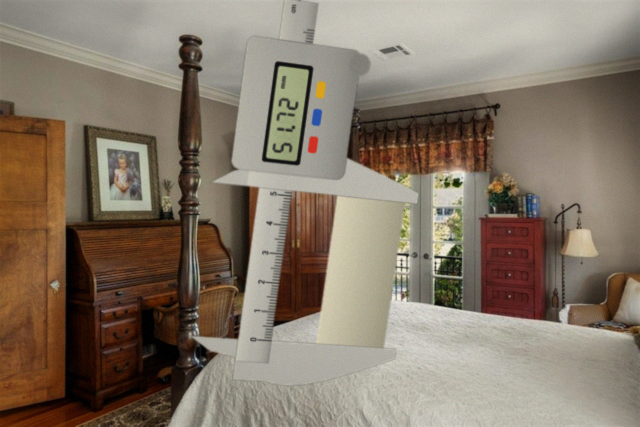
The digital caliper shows 51.72 mm
